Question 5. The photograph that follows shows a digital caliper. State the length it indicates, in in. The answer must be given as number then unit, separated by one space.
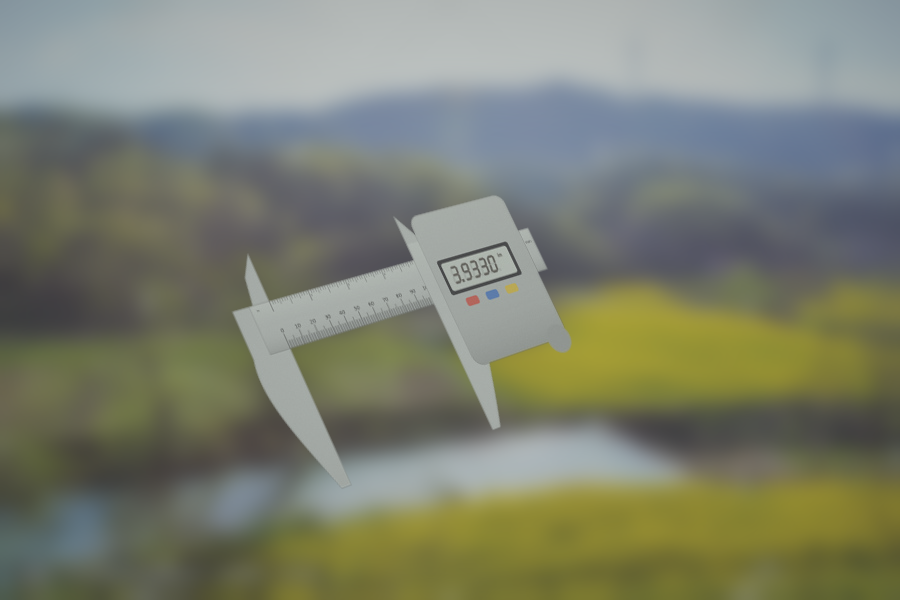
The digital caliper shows 3.9330 in
